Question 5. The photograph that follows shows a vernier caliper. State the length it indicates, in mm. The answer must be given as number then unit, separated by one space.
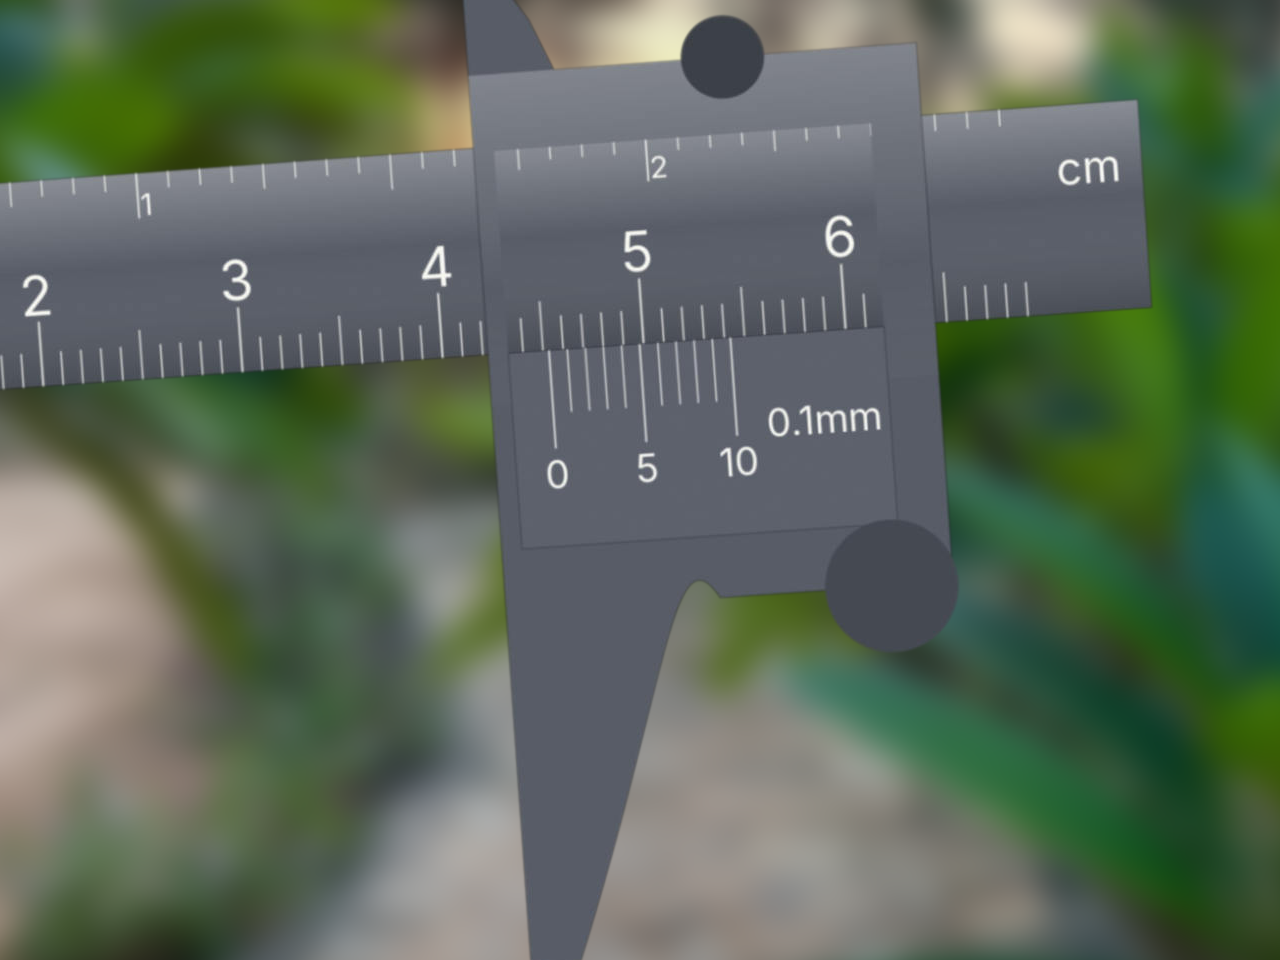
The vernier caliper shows 45.3 mm
